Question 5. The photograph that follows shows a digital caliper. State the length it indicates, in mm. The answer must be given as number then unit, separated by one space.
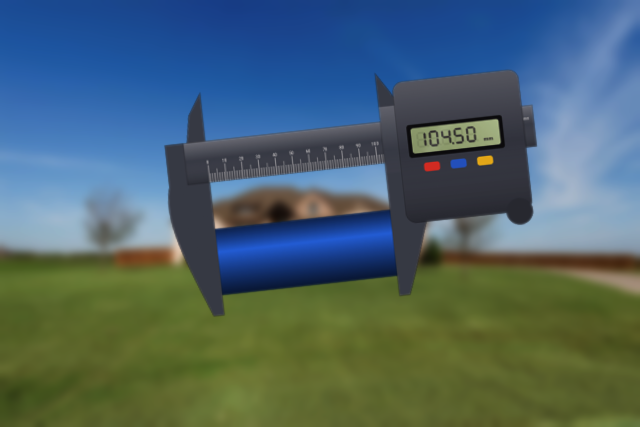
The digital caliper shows 104.50 mm
